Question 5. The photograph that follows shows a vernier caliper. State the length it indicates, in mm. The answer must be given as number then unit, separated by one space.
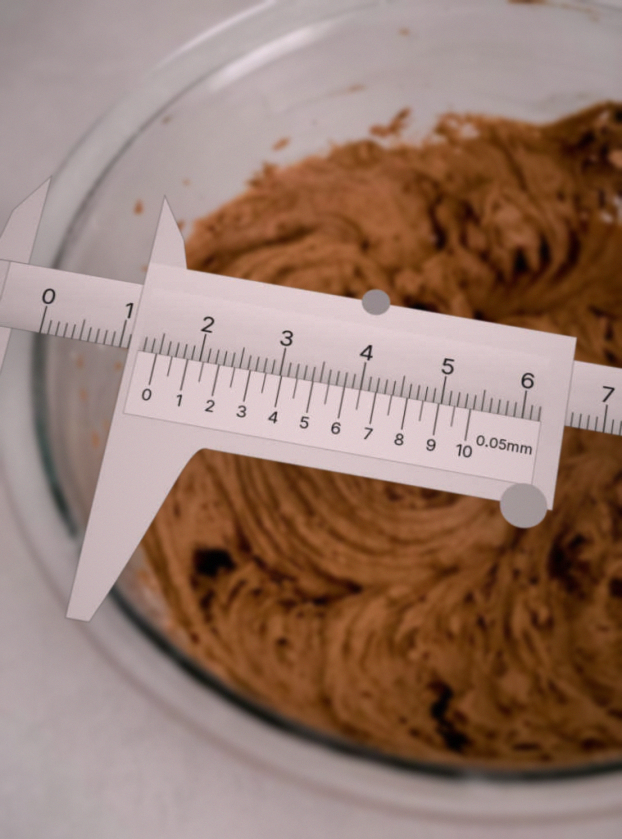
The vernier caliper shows 14.6 mm
